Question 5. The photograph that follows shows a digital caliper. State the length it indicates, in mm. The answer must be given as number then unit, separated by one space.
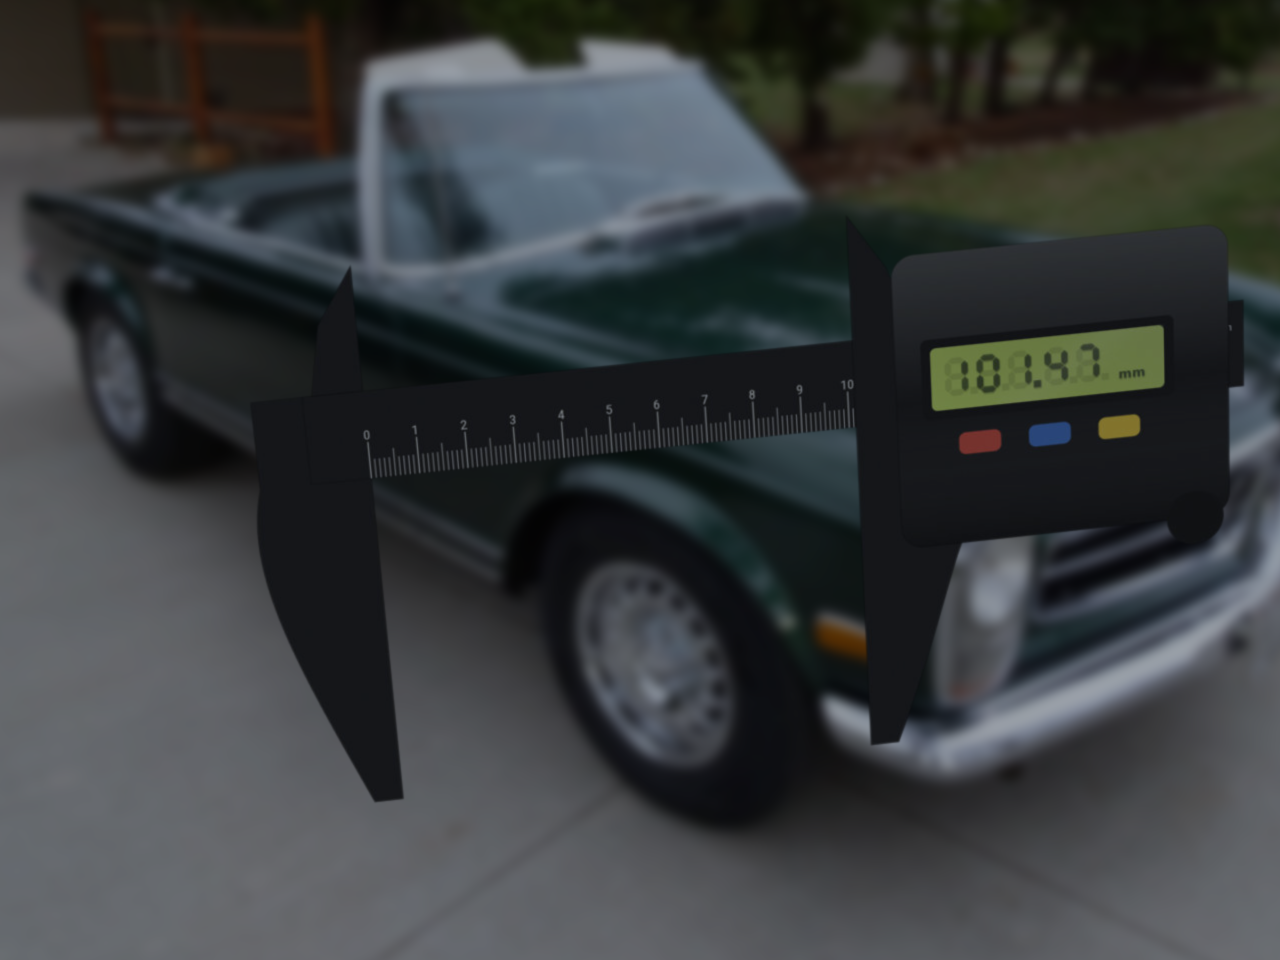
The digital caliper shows 101.47 mm
